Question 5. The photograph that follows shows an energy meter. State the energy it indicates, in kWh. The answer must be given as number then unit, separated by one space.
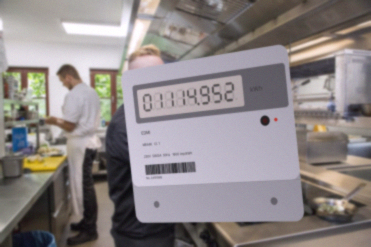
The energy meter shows 1114.952 kWh
